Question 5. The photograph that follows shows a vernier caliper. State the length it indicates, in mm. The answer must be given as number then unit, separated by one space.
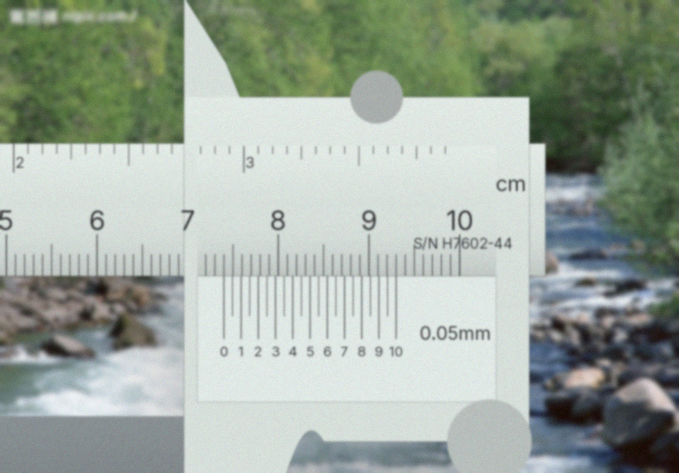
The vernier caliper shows 74.0 mm
